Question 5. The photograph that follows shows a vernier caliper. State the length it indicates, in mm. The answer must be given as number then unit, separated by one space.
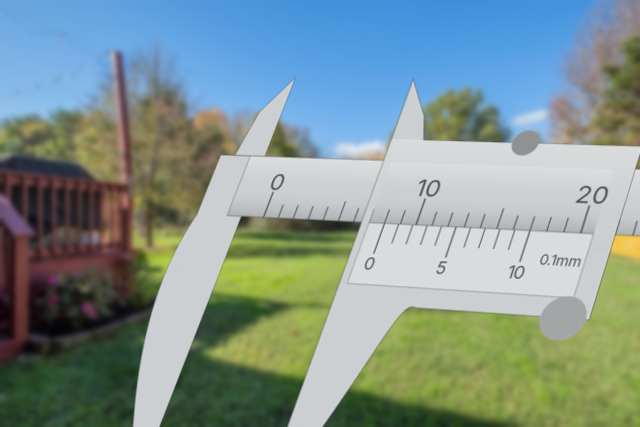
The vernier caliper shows 8.0 mm
